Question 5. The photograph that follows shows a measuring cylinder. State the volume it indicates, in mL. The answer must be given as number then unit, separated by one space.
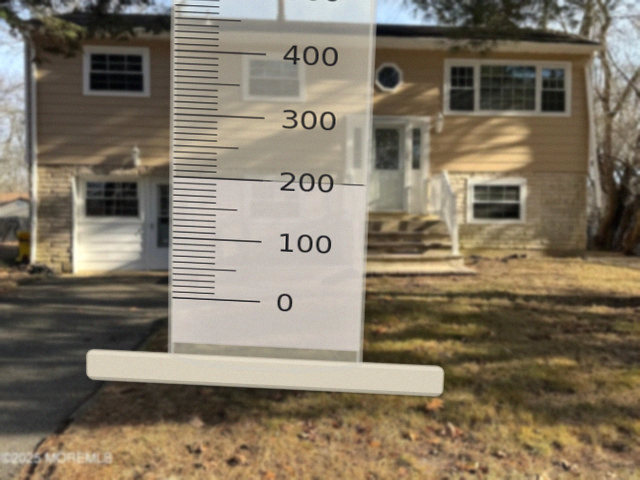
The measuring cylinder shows 200 mL
